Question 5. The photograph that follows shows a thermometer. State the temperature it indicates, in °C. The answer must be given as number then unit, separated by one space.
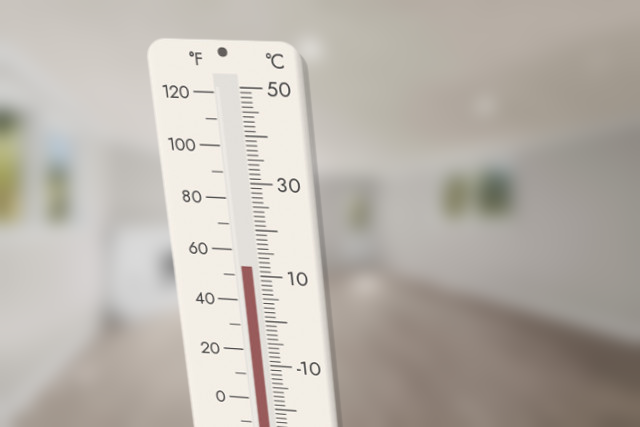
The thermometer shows 12 °C
